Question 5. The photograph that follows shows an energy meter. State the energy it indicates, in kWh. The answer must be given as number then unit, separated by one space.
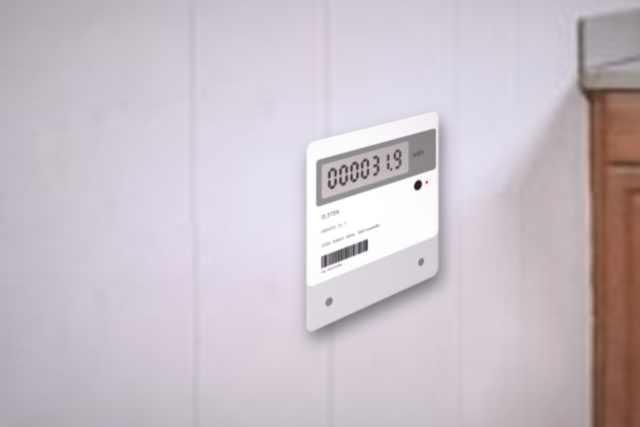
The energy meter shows 31.9 kWh
